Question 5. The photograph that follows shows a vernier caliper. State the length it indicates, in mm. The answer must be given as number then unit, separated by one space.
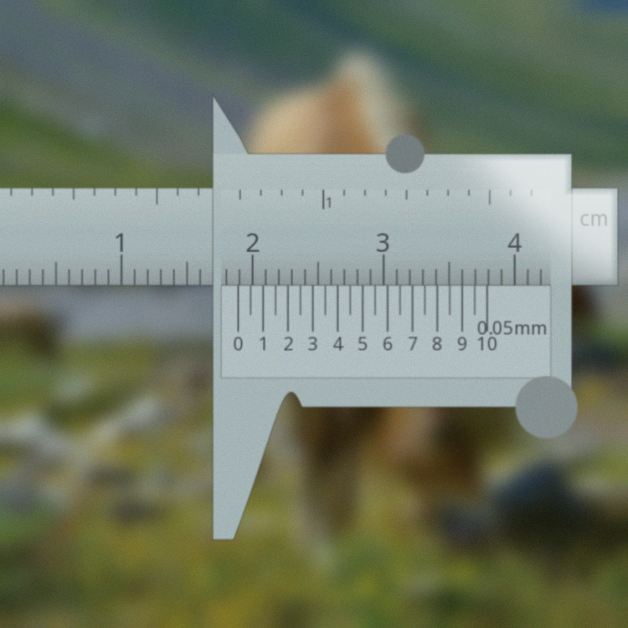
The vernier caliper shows 18.9 mm
